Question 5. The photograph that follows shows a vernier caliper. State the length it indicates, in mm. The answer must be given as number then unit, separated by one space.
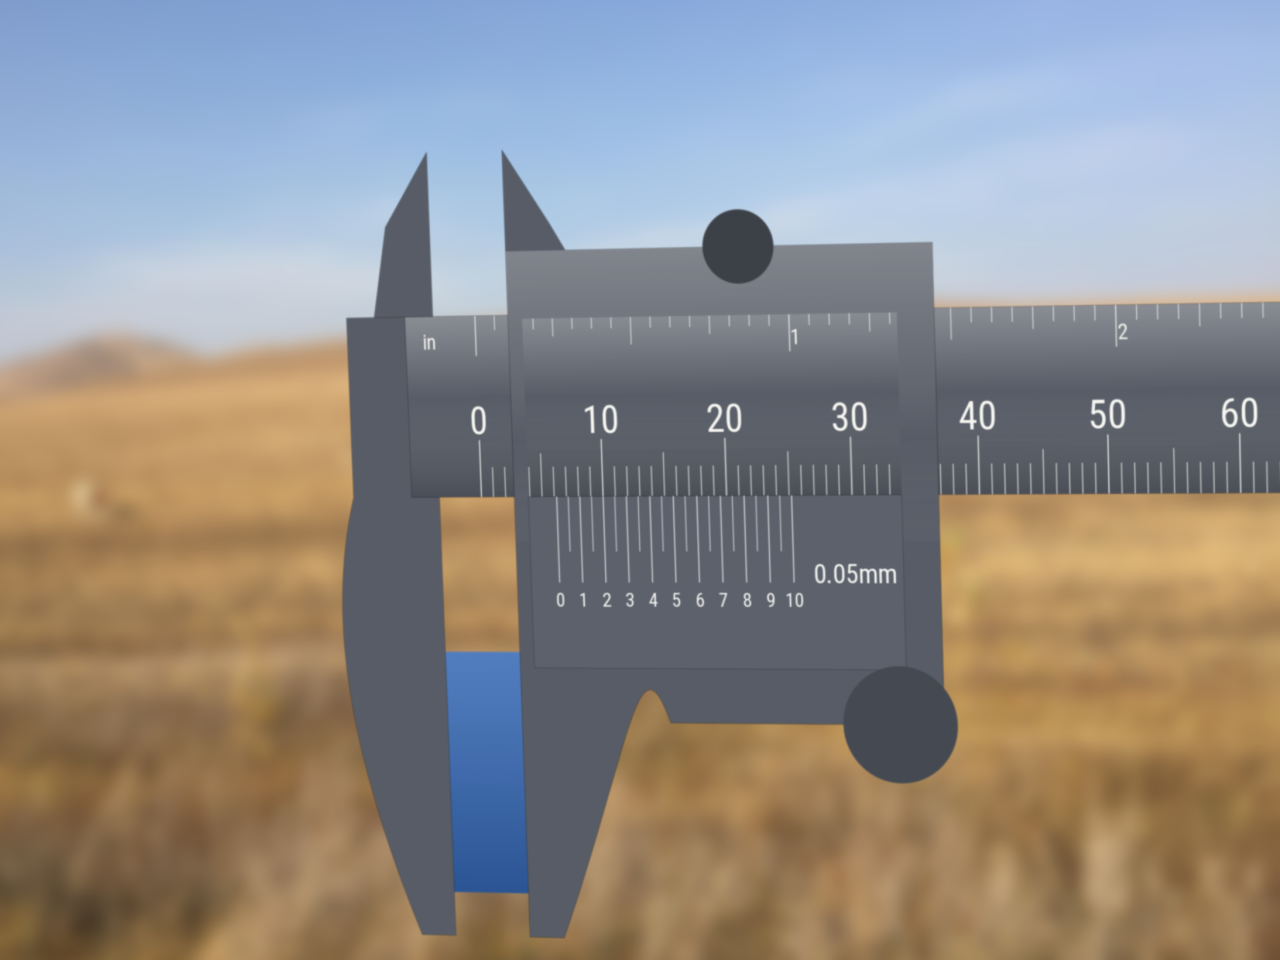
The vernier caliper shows 6.2 mm
